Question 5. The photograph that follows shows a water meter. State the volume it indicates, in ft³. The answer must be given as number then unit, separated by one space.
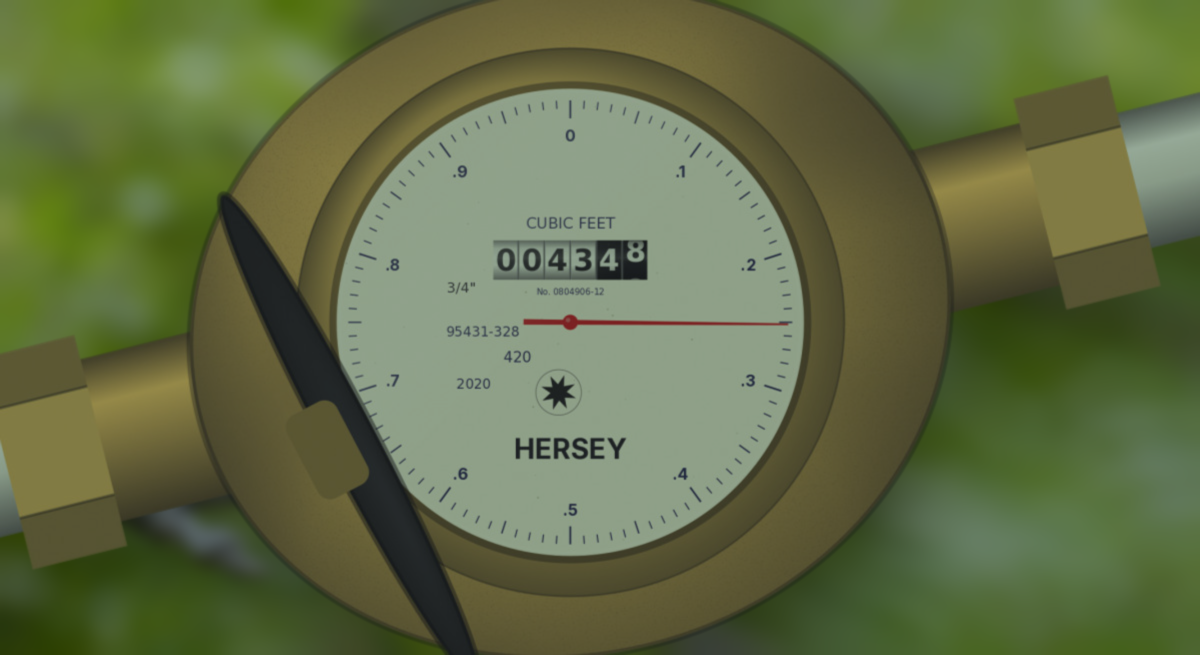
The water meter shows 4348.25 ft³
